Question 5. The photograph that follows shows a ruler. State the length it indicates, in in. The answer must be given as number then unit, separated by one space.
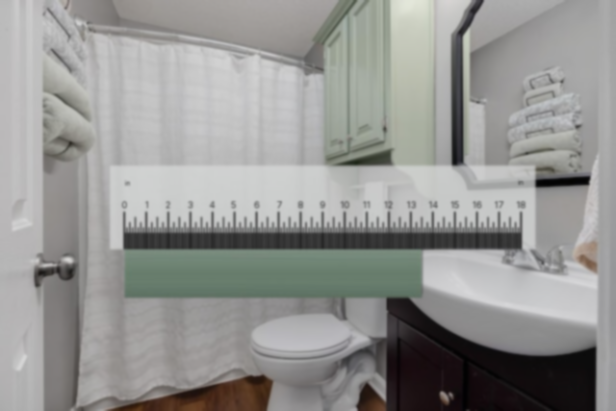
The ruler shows 13.5 in
